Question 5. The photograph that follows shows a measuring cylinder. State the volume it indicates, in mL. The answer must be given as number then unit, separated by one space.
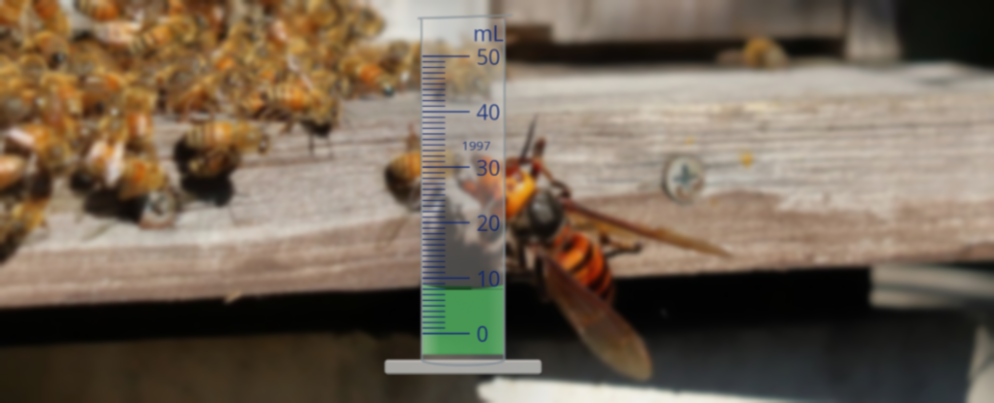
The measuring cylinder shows 8 mL
